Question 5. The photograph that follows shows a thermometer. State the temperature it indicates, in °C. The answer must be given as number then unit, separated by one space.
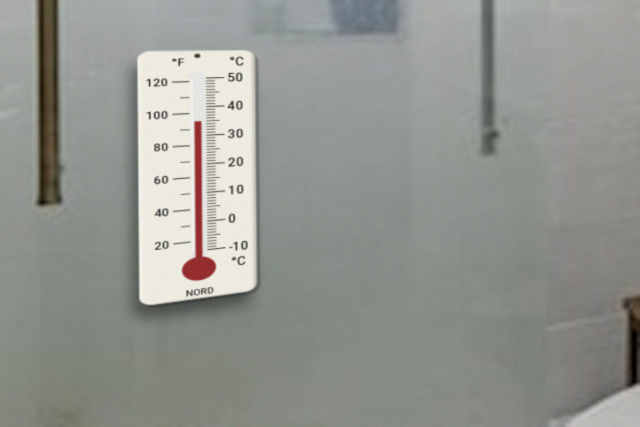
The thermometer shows 35 °C
